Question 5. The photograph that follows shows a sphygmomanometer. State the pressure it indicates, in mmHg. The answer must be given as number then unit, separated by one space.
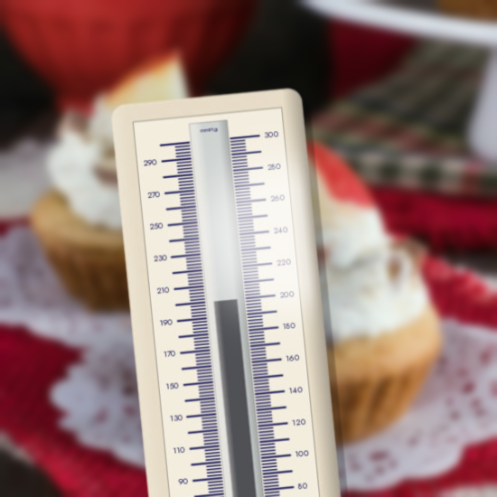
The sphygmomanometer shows 200 mmHg
